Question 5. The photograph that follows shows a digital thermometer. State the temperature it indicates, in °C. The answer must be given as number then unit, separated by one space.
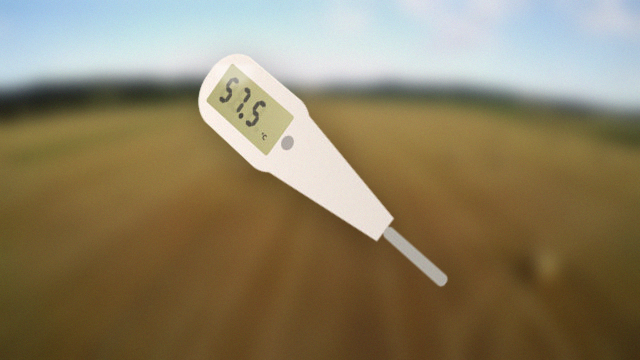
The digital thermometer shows 57.5 °C
